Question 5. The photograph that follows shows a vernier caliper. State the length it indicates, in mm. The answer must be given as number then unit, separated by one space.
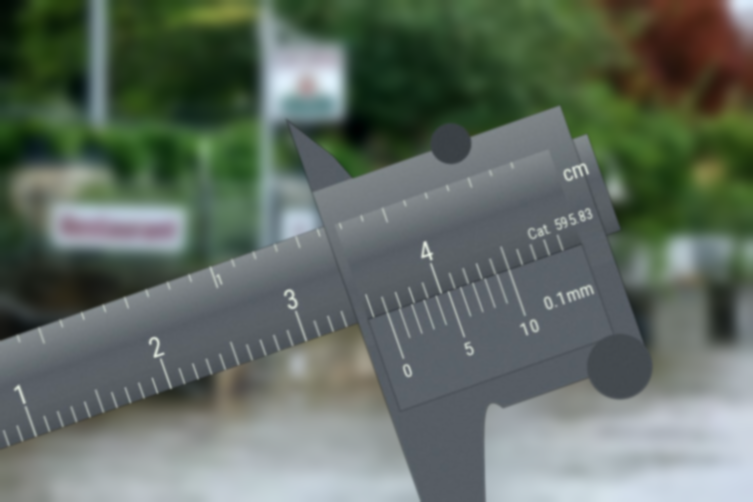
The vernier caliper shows 36.0 mm
